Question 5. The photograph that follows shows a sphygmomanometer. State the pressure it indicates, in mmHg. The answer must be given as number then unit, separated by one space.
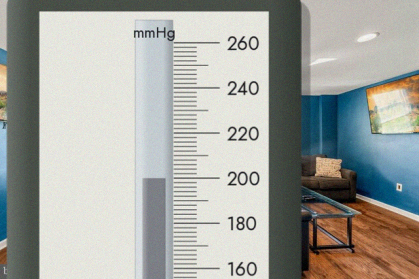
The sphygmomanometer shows 200 mmHg
